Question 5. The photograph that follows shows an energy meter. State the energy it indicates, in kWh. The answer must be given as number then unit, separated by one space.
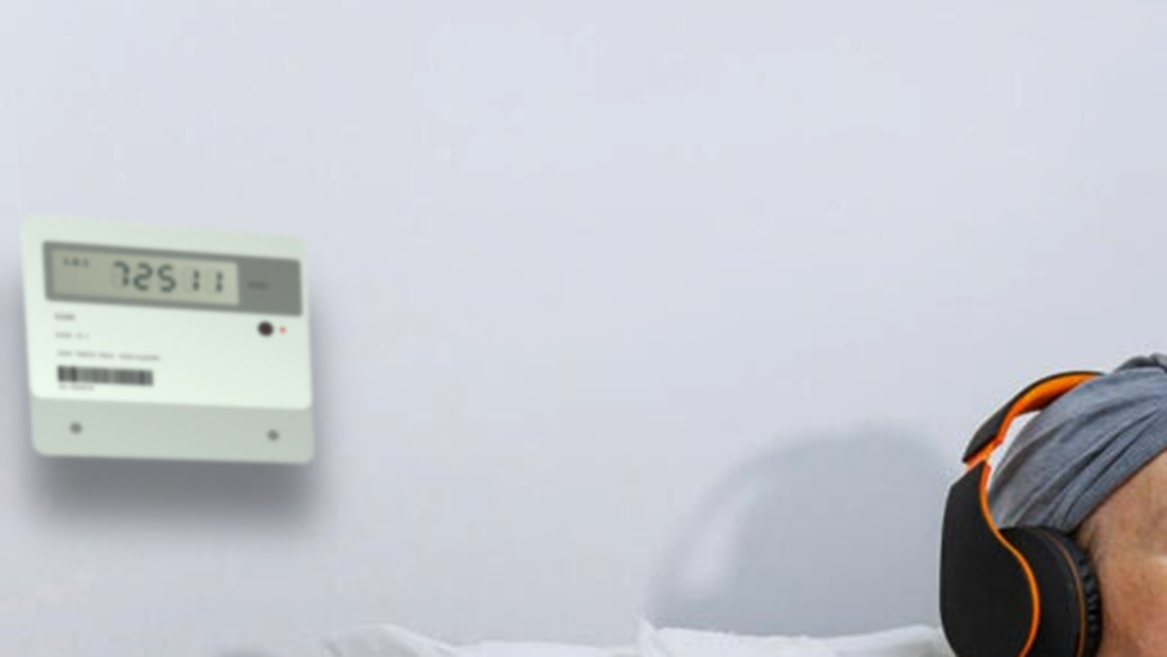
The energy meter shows 72511 kWh
